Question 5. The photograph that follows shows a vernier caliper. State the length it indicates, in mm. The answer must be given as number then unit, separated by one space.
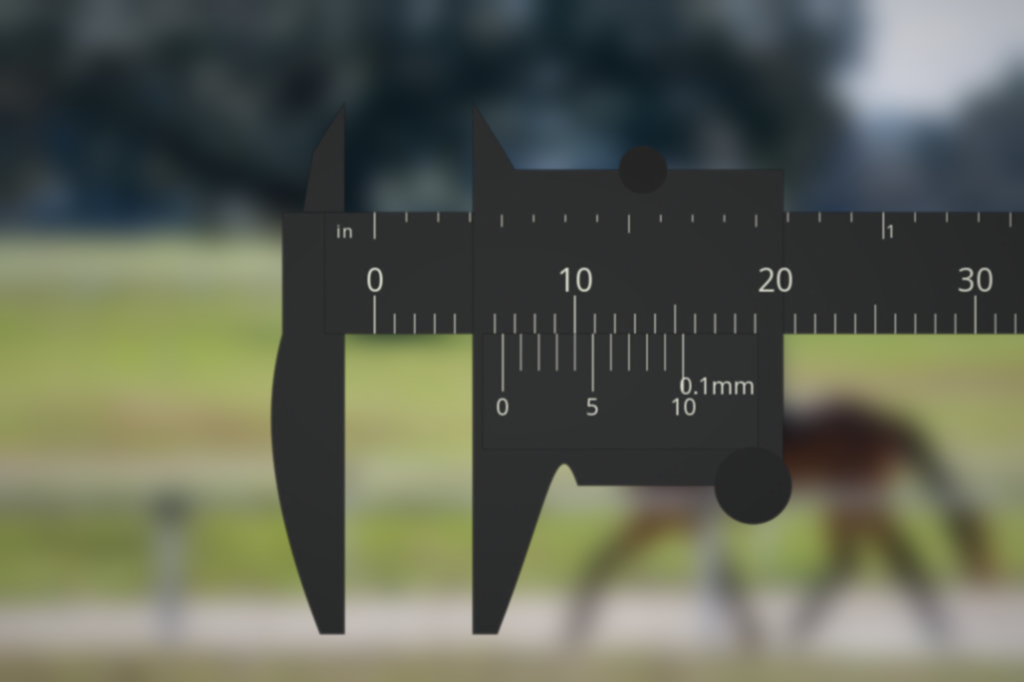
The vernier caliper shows 6.4 mm
